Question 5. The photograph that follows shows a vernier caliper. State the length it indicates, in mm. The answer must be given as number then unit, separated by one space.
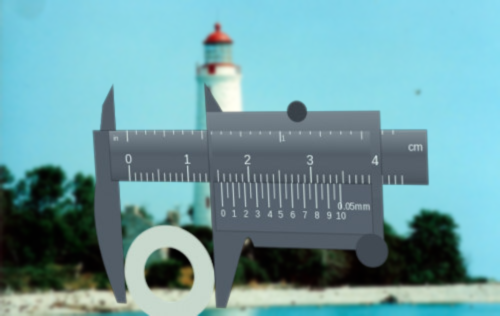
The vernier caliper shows 15.5 mm
